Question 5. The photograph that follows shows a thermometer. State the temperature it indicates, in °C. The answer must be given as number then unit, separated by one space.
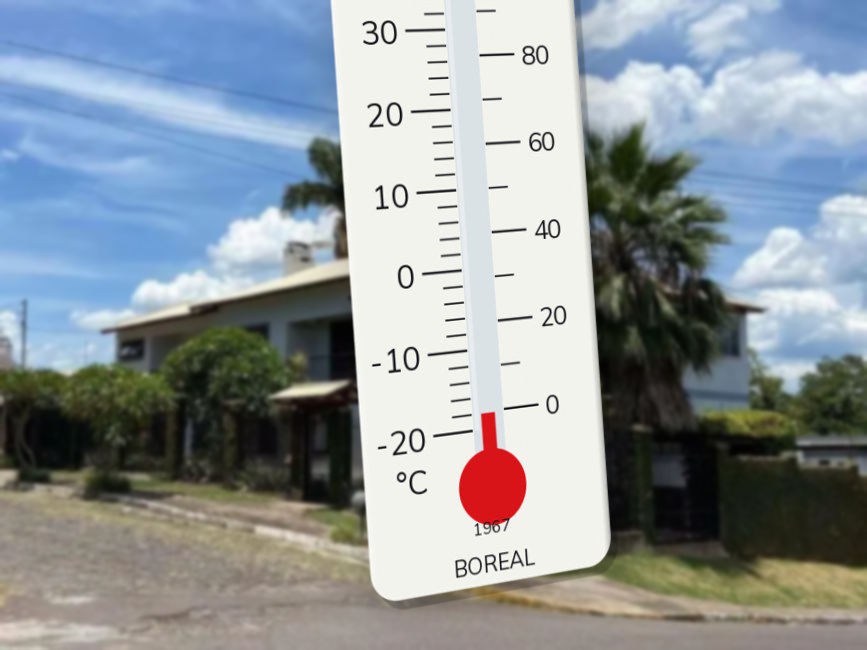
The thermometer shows -18 °C
